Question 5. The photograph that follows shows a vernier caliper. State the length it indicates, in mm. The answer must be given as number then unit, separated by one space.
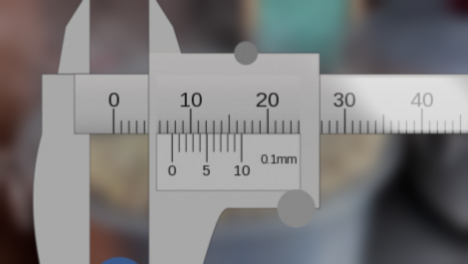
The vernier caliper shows 7.6 mm
